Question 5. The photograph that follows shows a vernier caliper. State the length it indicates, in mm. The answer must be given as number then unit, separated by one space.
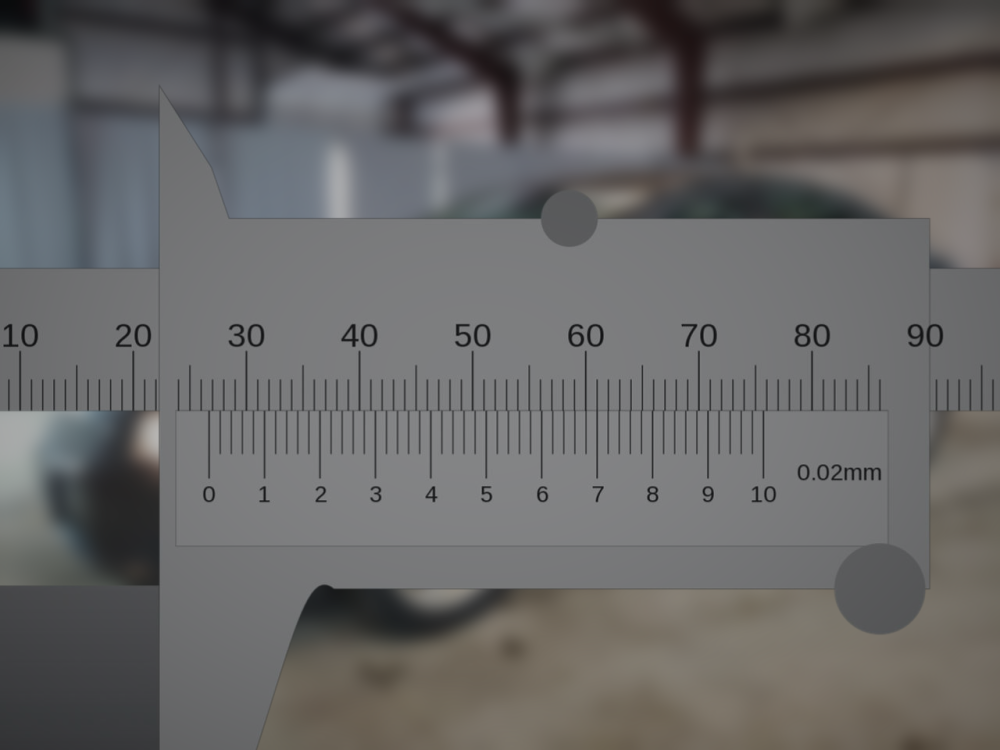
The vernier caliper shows 26.7 mm
